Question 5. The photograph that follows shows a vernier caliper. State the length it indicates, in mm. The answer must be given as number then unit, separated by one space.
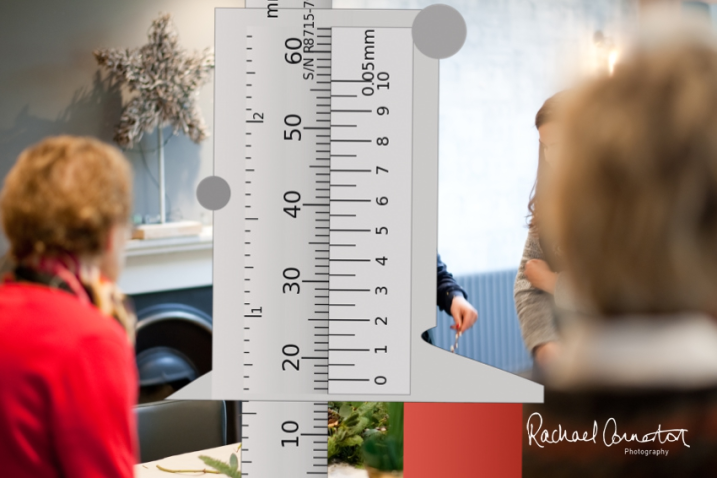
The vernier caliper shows 17.2 mm
